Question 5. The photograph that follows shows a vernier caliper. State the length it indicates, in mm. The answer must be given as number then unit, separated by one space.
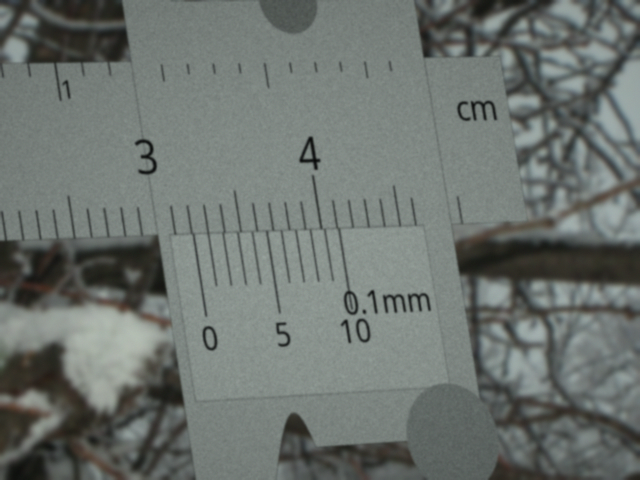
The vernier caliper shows 32.1 mm
